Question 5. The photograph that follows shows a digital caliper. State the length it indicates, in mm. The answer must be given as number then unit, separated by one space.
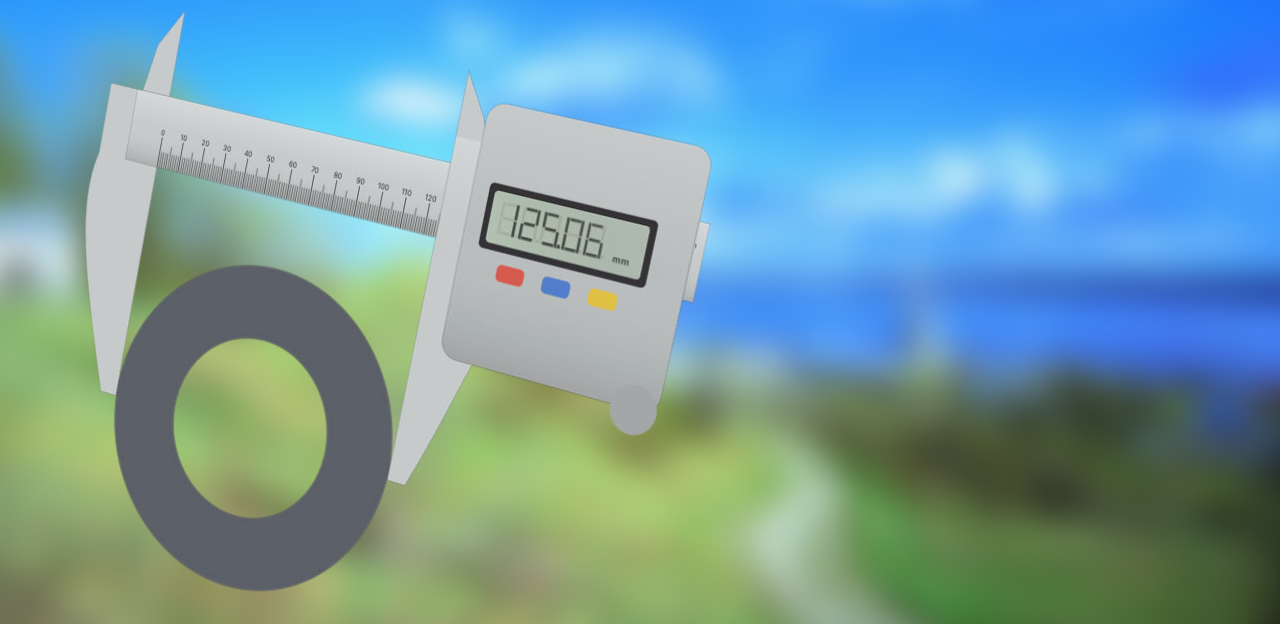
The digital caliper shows 125.06 mm
